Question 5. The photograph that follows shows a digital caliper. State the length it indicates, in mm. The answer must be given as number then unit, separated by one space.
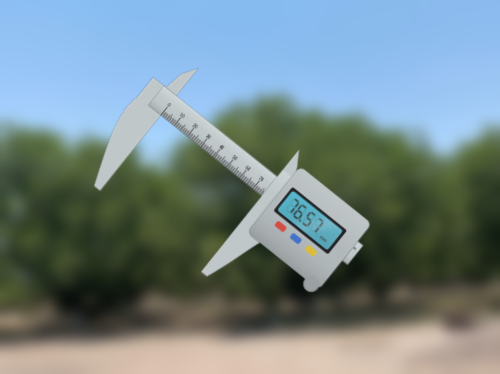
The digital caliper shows 76.57 mm
